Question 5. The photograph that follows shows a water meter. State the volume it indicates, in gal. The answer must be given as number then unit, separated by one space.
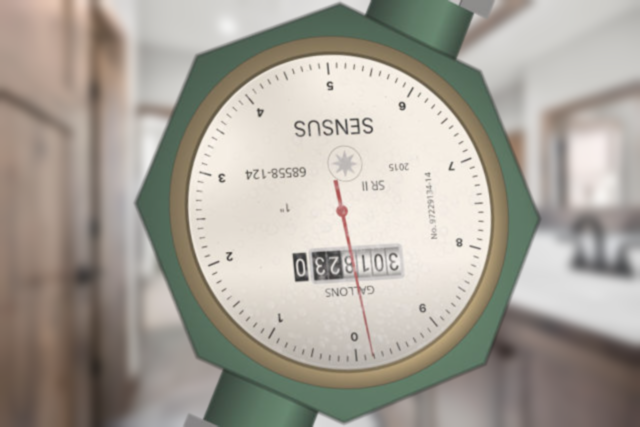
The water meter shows 3018229.8 gal
